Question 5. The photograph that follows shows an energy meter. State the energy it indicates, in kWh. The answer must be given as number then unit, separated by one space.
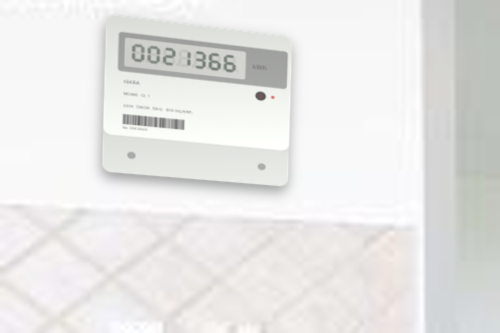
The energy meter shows 21366 kWh
